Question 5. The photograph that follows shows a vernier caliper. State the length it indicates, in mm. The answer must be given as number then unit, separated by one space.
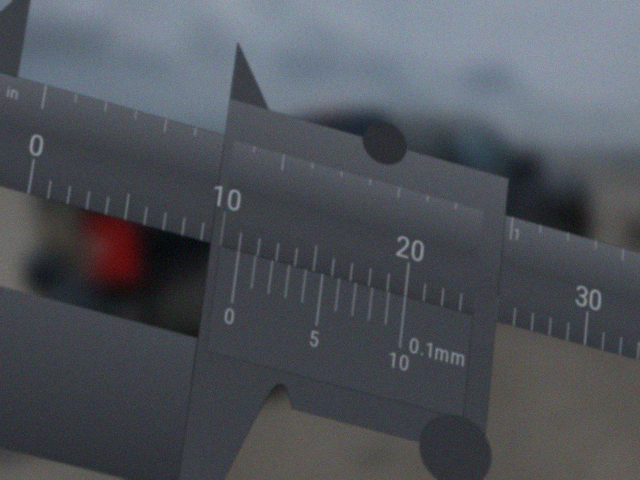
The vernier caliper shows 11.0 mm
